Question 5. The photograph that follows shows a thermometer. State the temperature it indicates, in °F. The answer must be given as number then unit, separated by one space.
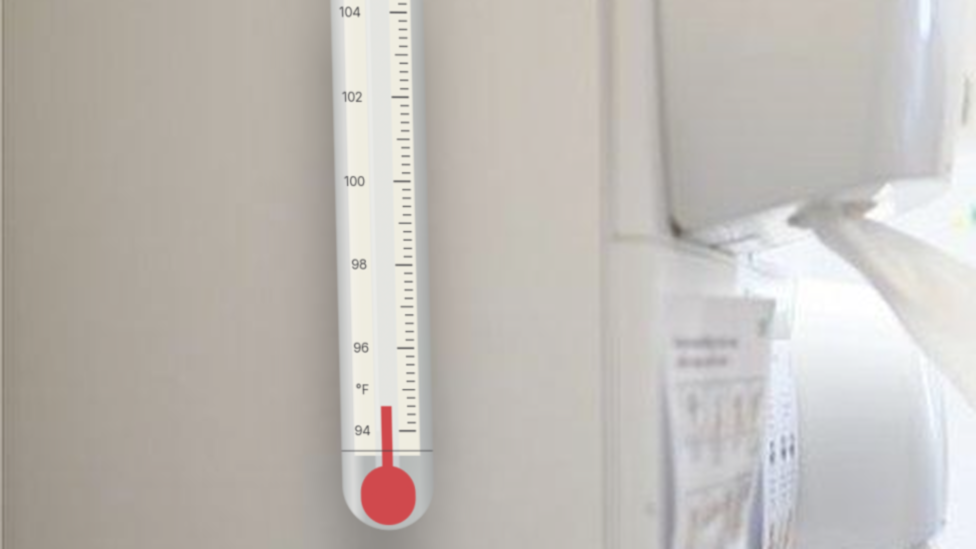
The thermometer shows 94.6 °F
